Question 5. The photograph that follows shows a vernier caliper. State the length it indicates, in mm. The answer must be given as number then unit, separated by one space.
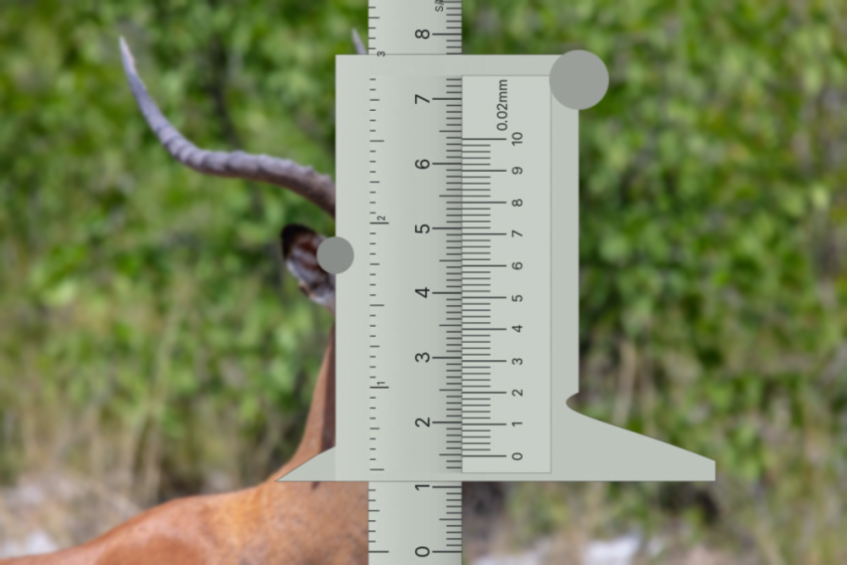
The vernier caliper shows 14.8 mm
